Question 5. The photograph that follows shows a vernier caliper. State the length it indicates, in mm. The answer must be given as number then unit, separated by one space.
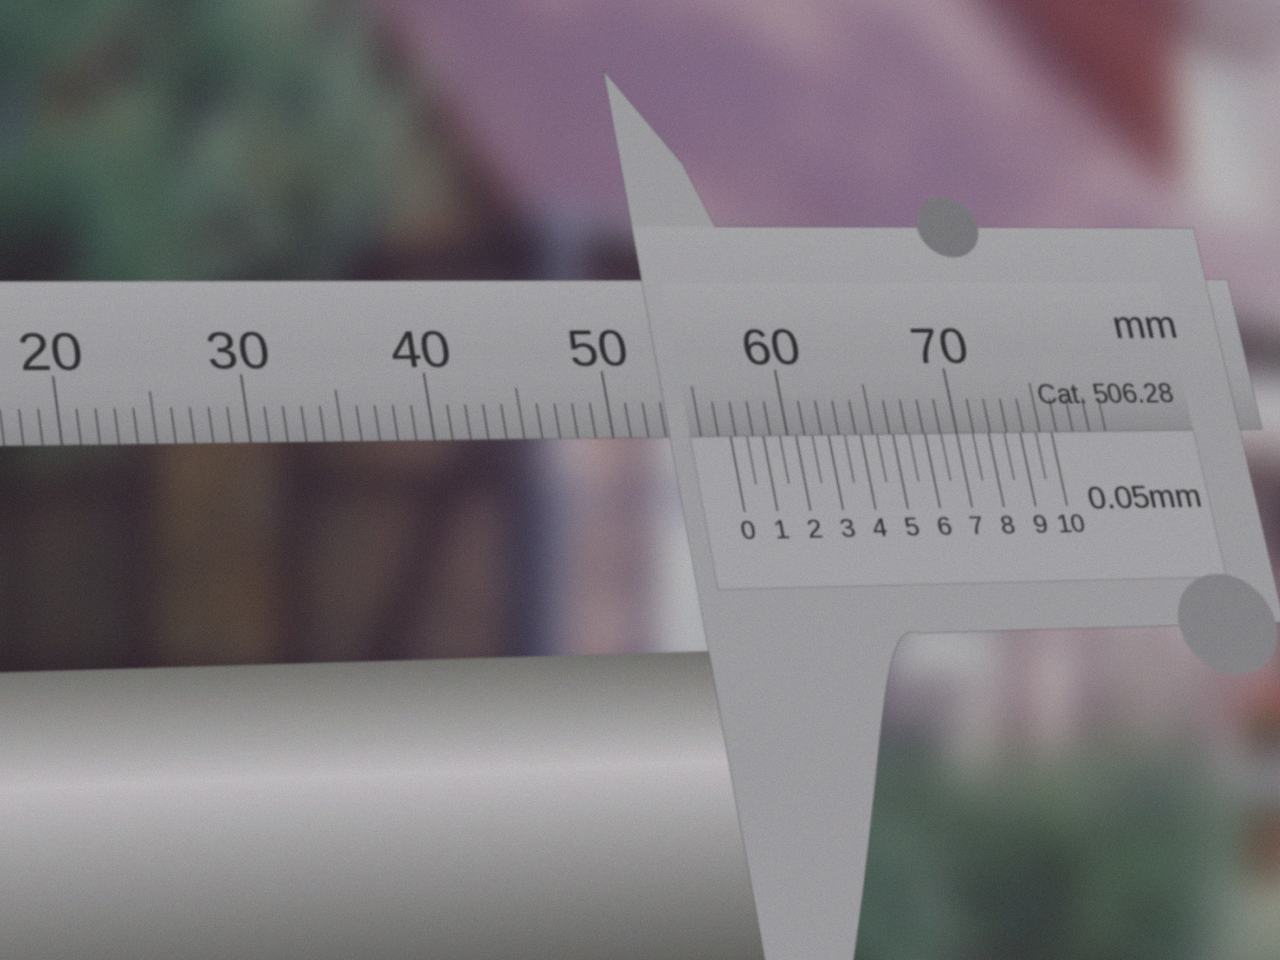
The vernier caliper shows 56.7 mm
